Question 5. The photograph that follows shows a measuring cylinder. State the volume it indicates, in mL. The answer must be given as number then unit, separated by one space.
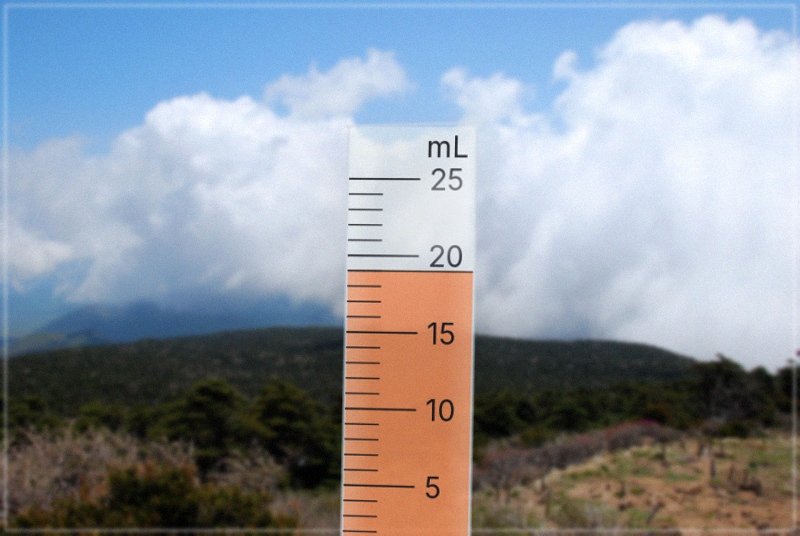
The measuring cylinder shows 19 mL
